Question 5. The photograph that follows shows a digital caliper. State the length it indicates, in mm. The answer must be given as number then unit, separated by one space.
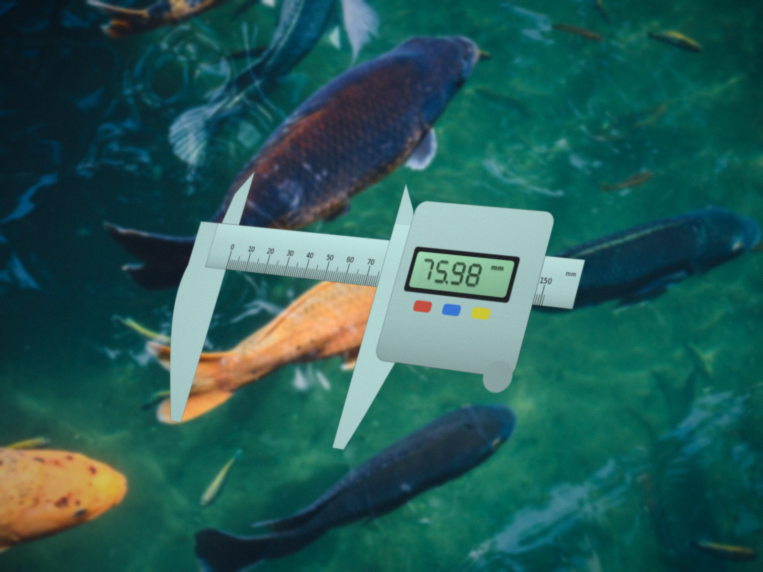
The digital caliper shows 75.98 mm
